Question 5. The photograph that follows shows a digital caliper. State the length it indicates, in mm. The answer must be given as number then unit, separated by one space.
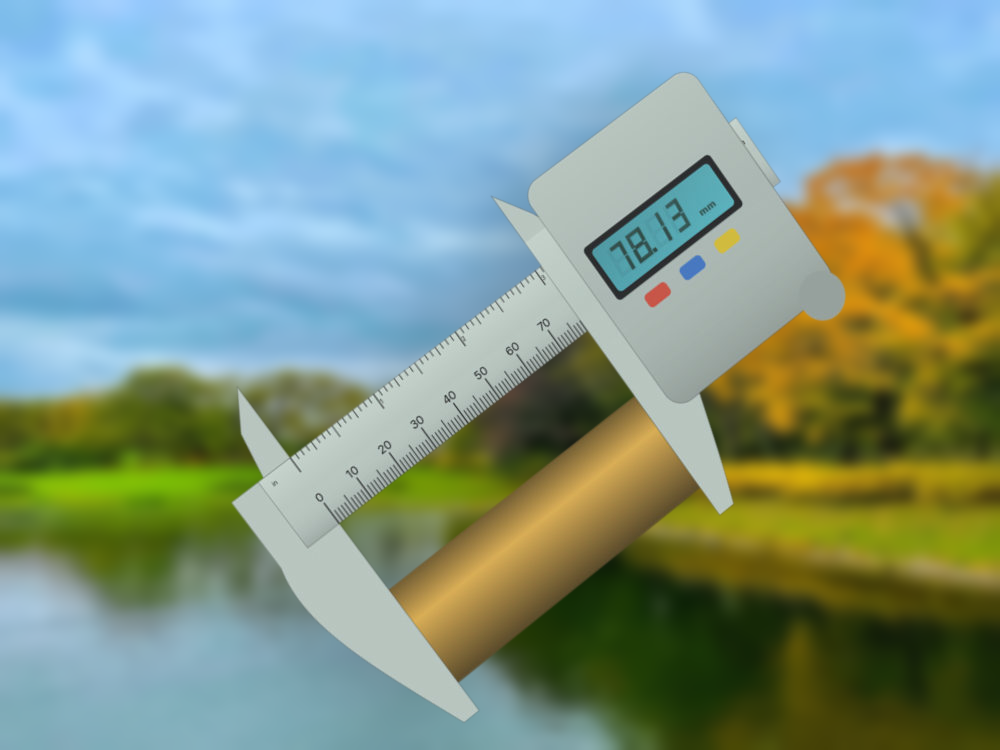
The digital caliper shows 78.13 mm
